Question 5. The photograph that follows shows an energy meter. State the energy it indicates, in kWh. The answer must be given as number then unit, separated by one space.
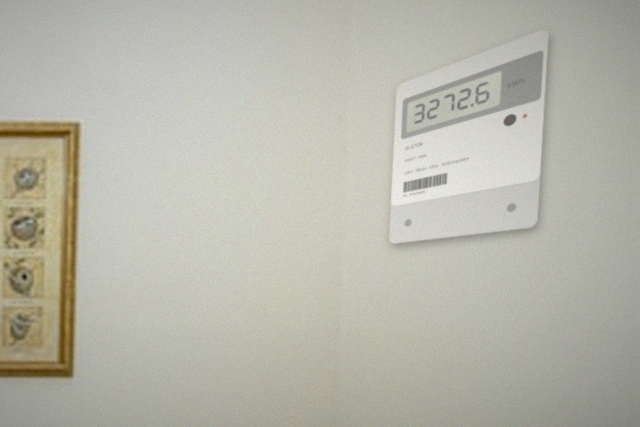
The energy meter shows 3272.6 kWh
